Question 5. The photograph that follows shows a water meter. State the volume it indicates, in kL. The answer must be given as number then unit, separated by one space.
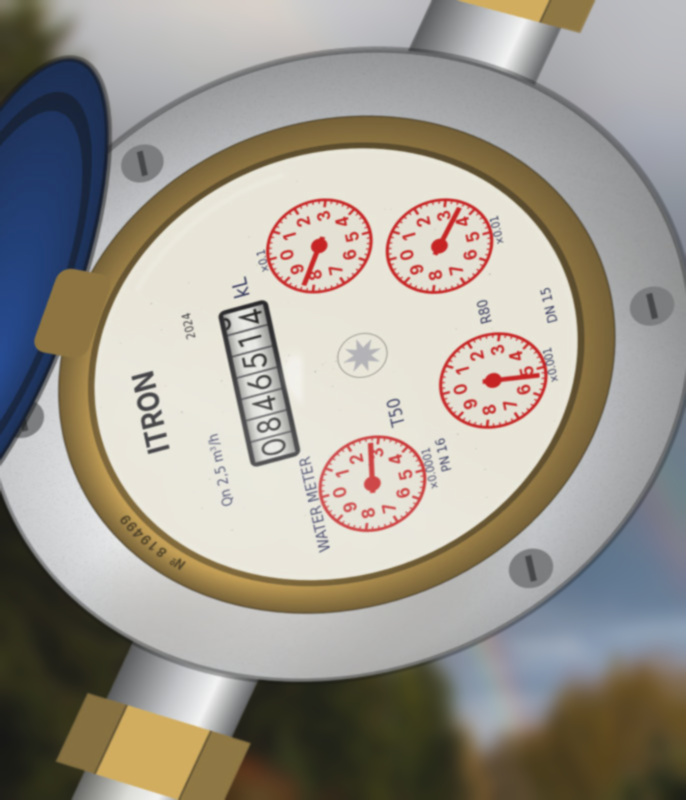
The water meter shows 846513.8352 kL
